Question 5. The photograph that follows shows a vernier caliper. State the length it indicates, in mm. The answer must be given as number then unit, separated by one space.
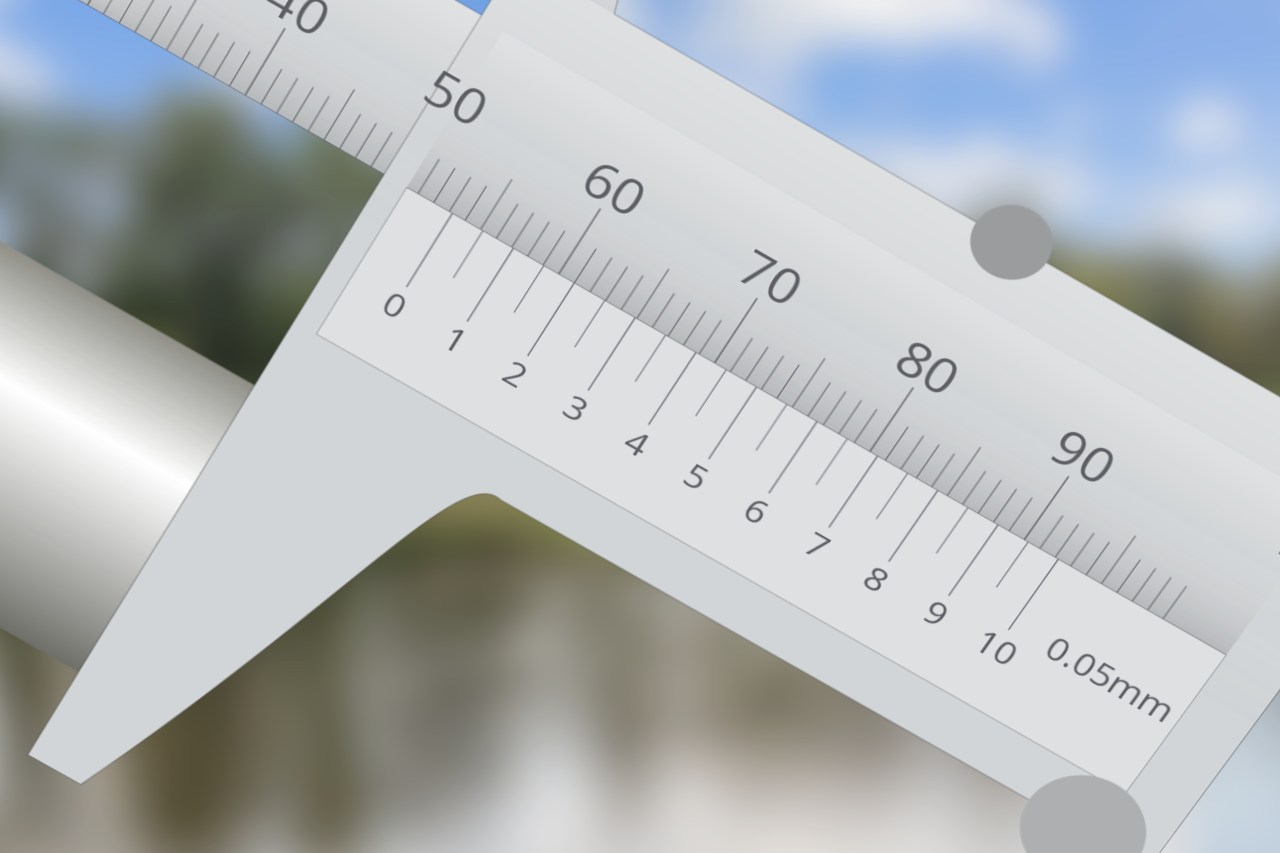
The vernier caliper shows 53.2 mm
